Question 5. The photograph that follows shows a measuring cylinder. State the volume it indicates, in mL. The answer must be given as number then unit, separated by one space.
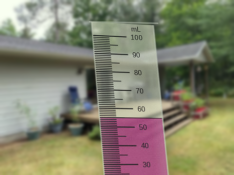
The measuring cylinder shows 55 mL
